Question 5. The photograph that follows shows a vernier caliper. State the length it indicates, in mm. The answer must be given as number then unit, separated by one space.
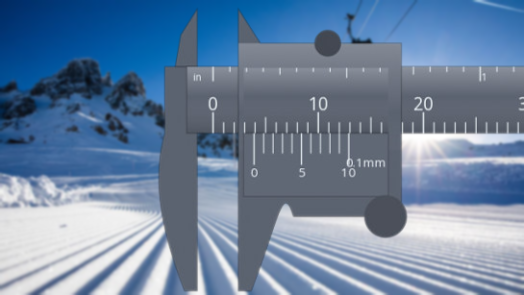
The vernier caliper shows 3.9 mm
